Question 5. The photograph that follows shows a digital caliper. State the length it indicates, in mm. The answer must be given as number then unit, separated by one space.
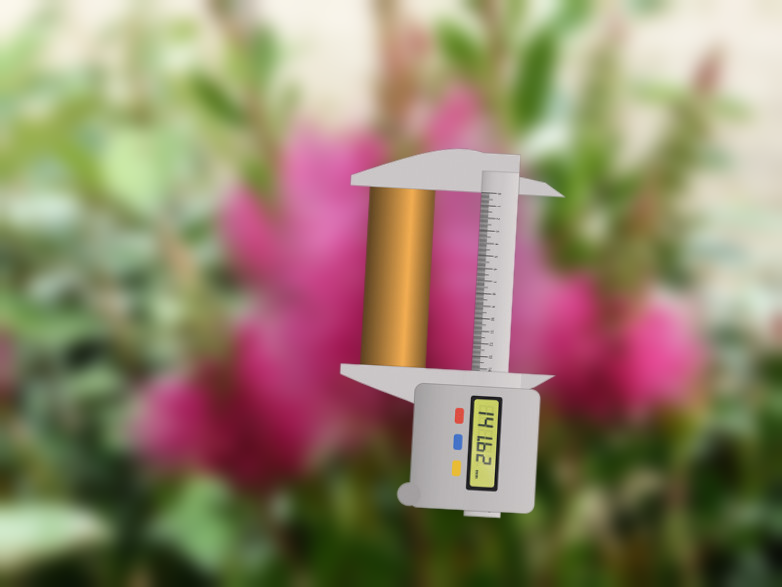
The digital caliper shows 141.62 mm
